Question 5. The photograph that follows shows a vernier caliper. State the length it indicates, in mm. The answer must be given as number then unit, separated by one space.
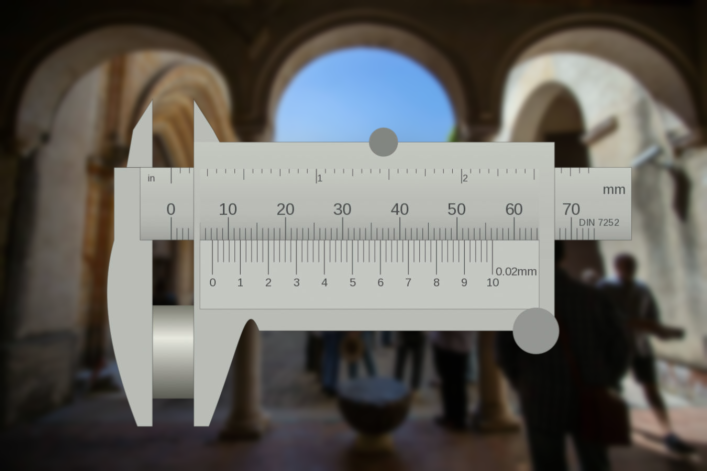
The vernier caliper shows 7.2 mm
